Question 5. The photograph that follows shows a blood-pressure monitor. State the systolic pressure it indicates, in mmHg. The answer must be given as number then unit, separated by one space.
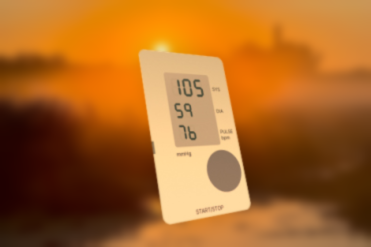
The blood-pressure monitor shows 105 mmHg
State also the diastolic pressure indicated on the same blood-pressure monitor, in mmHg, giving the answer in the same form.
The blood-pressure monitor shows 59 mmHg
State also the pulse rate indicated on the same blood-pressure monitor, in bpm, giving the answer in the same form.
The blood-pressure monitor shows 76 bpm
